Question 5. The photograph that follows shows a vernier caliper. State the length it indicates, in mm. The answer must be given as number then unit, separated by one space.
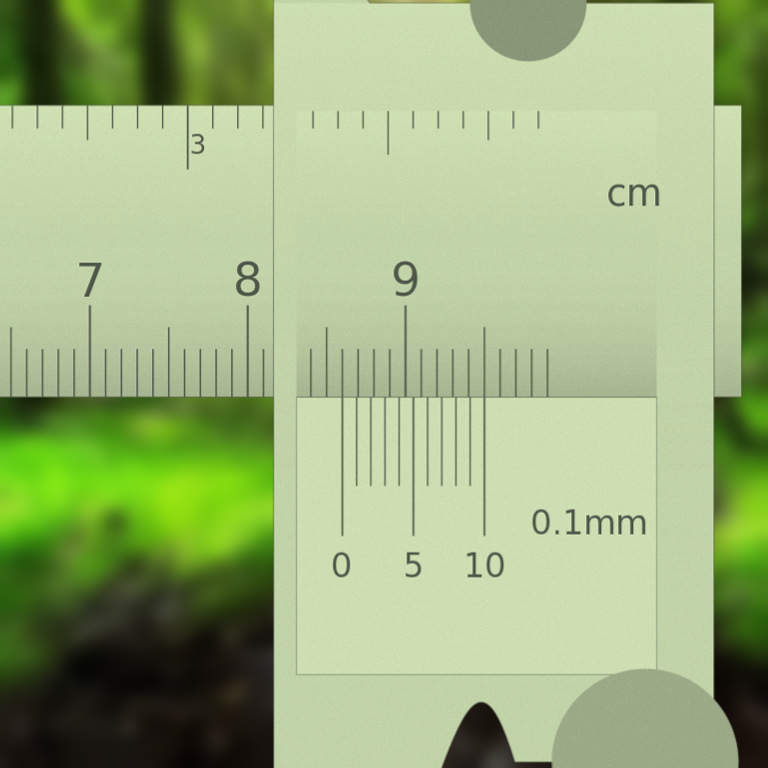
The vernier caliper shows 86.0 mm
